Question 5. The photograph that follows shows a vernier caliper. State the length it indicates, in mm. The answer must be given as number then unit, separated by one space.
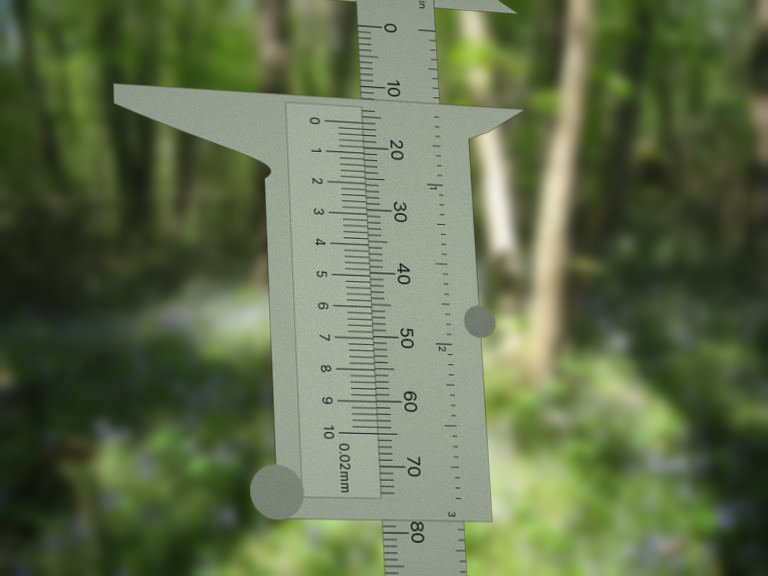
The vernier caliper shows 16.0 mm
